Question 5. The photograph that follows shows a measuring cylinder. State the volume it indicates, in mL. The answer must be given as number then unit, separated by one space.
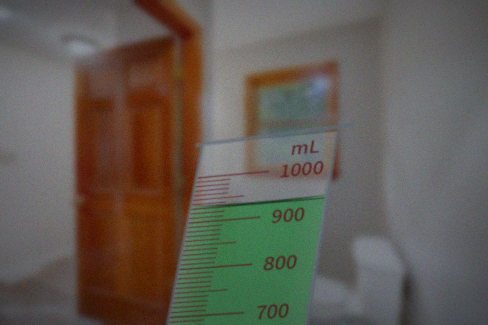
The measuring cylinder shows 930 mL
